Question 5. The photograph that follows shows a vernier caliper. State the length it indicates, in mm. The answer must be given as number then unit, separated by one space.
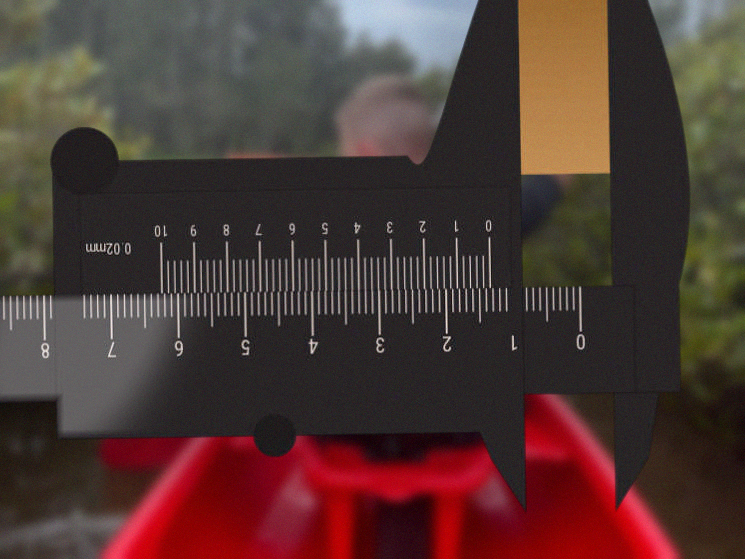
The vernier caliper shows 13.4 mm
